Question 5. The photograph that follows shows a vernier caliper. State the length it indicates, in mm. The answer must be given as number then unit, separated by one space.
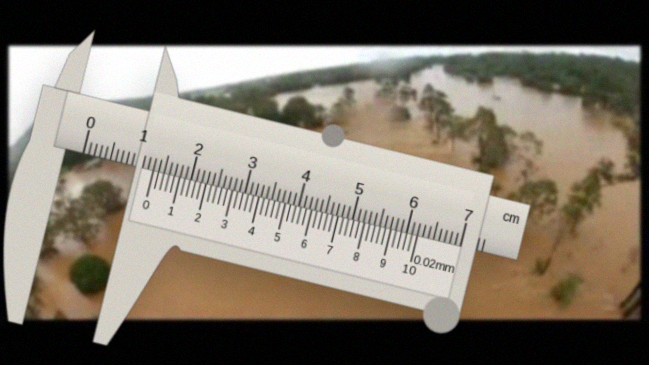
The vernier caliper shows 13.0 mm
